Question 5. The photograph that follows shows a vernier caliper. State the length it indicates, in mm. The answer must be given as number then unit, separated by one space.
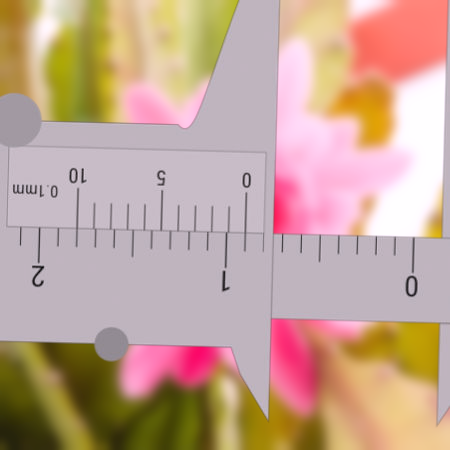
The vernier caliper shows 9.0 mm
